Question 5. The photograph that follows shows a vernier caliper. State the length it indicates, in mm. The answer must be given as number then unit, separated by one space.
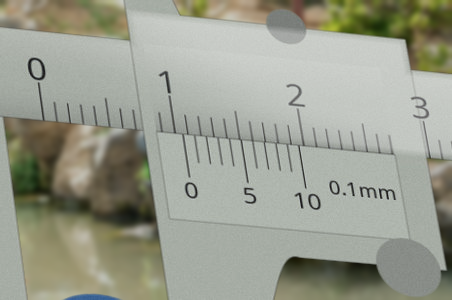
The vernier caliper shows 10.6 mm
